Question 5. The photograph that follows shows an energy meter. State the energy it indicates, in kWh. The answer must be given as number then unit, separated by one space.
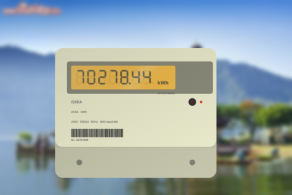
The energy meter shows 70278.44 kWh
